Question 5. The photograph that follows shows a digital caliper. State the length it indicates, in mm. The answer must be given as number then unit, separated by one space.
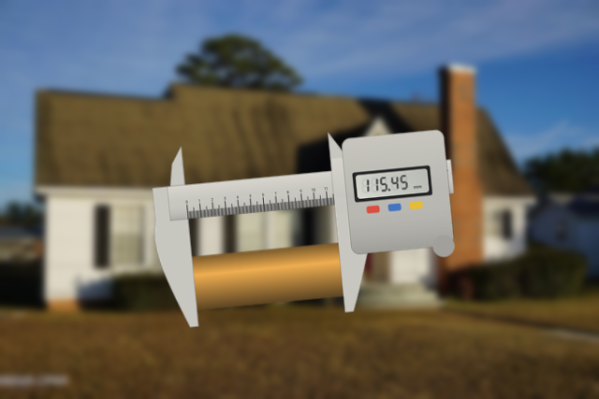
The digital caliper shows 115.45 mm
